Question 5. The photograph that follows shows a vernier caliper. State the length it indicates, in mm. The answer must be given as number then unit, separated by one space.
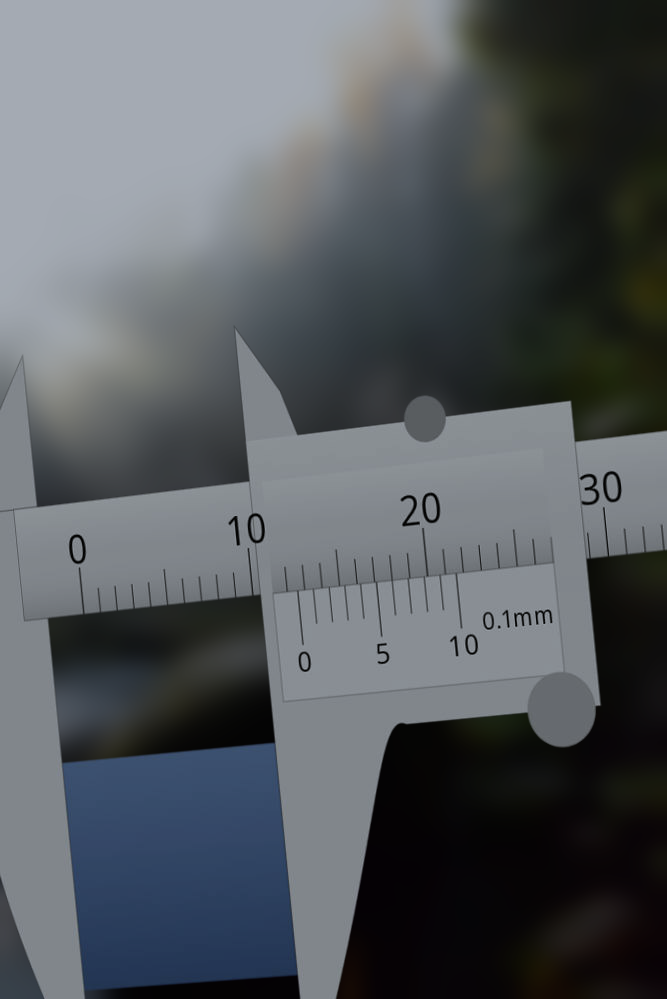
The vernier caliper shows 12.6 mm
